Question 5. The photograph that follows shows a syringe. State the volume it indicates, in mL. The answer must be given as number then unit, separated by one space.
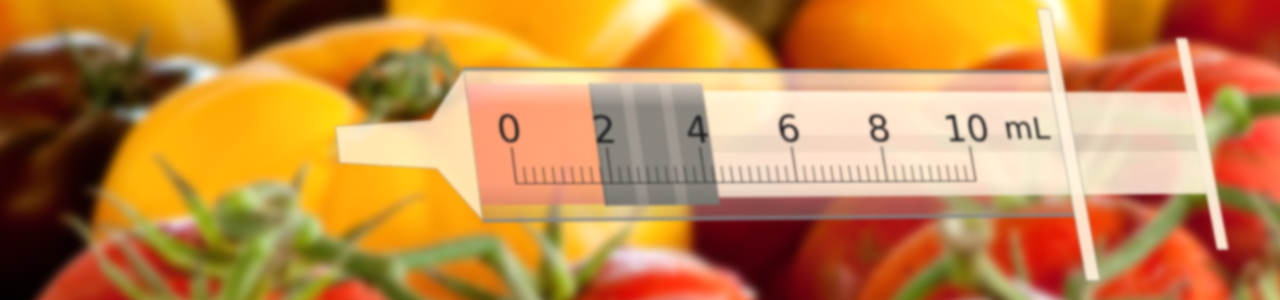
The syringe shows 1.8 mL
